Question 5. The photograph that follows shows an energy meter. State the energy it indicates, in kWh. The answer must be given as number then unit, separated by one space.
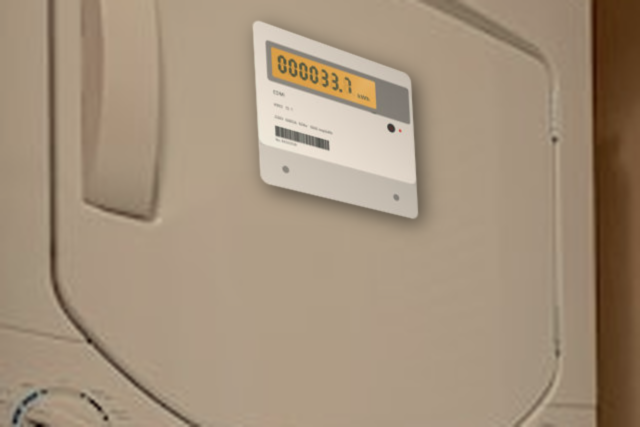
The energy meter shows 33.7 kWh
